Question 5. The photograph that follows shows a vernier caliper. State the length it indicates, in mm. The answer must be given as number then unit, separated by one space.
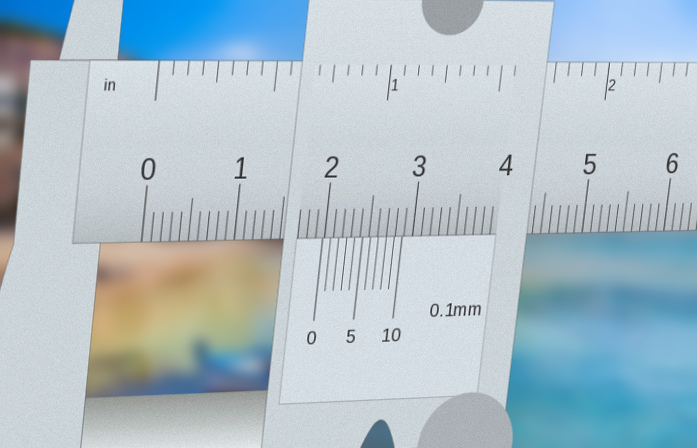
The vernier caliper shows 19.8 mm
